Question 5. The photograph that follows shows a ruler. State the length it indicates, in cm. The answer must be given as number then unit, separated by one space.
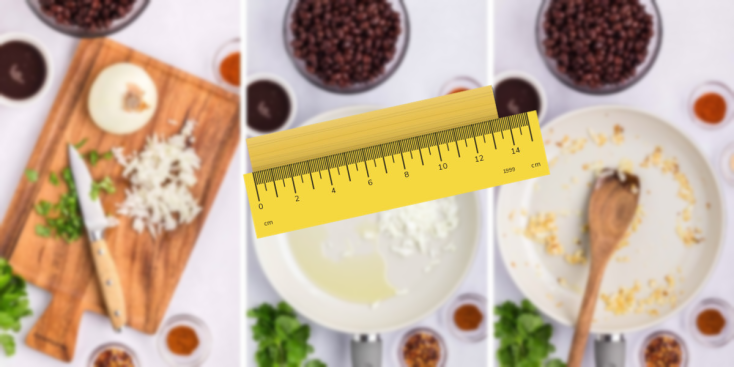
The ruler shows 13.5 cm
